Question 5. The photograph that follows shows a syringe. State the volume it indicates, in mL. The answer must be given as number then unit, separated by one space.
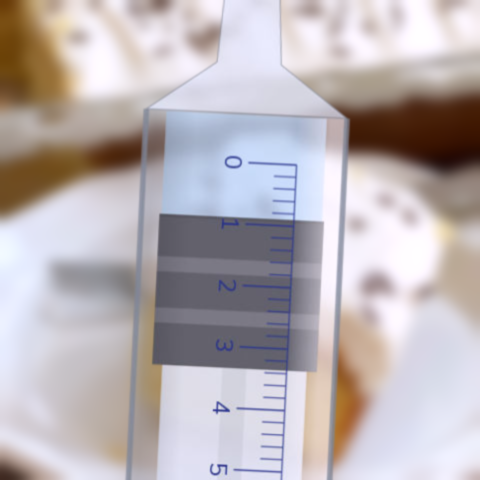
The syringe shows 0.9 mL
